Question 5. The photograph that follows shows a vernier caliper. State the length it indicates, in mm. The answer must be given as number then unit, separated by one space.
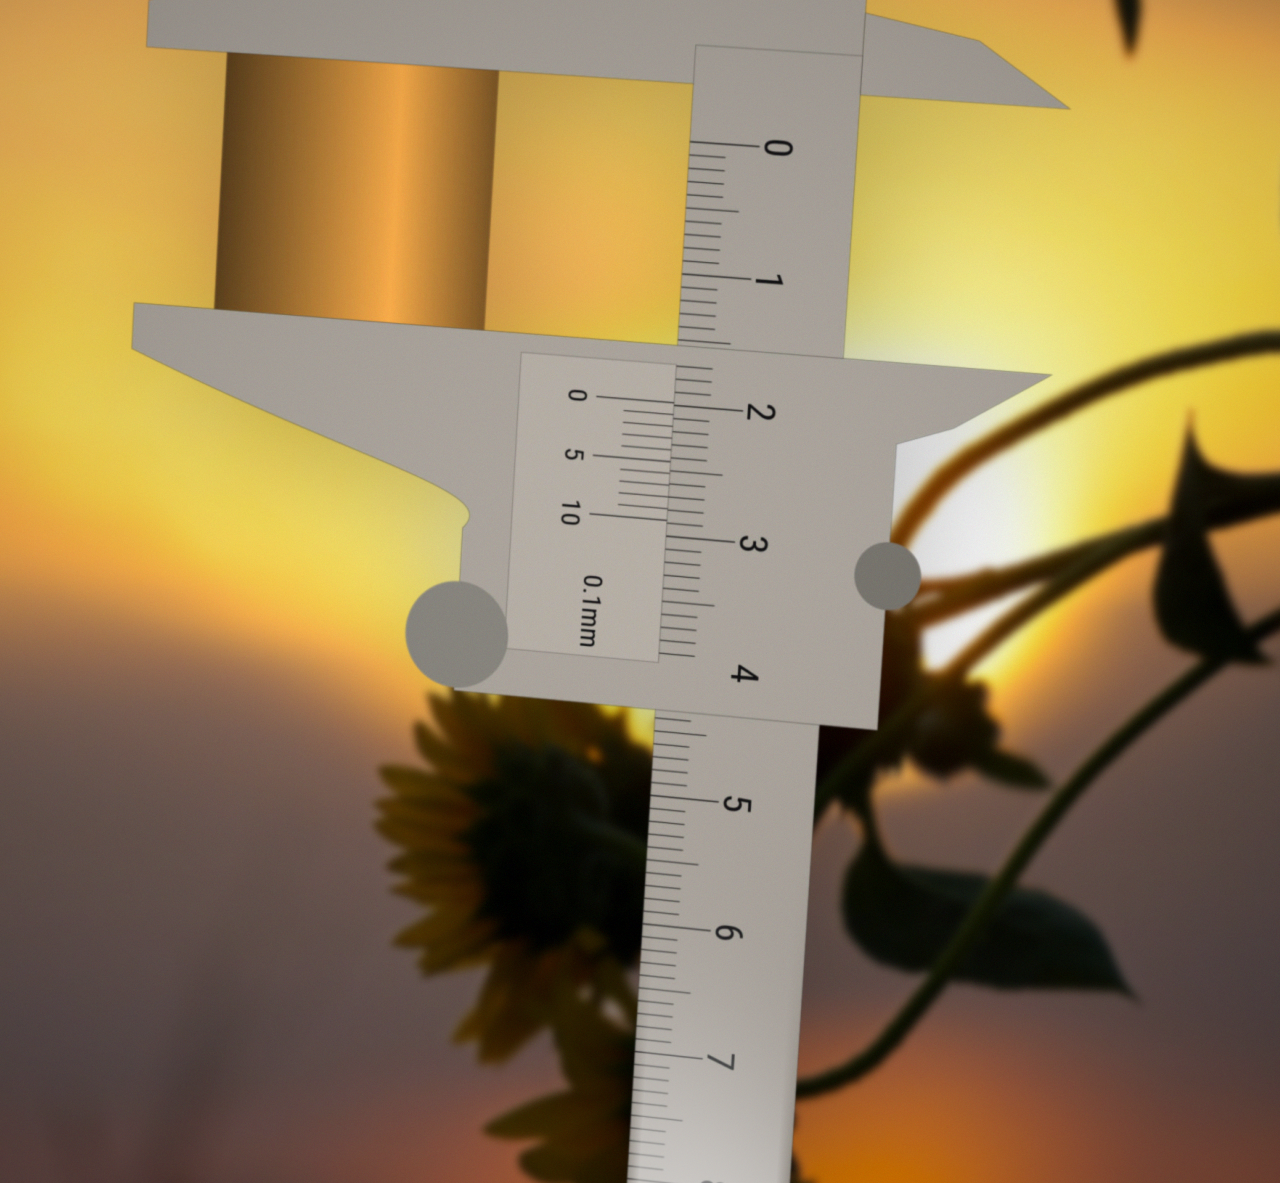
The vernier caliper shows 19.8 mm
